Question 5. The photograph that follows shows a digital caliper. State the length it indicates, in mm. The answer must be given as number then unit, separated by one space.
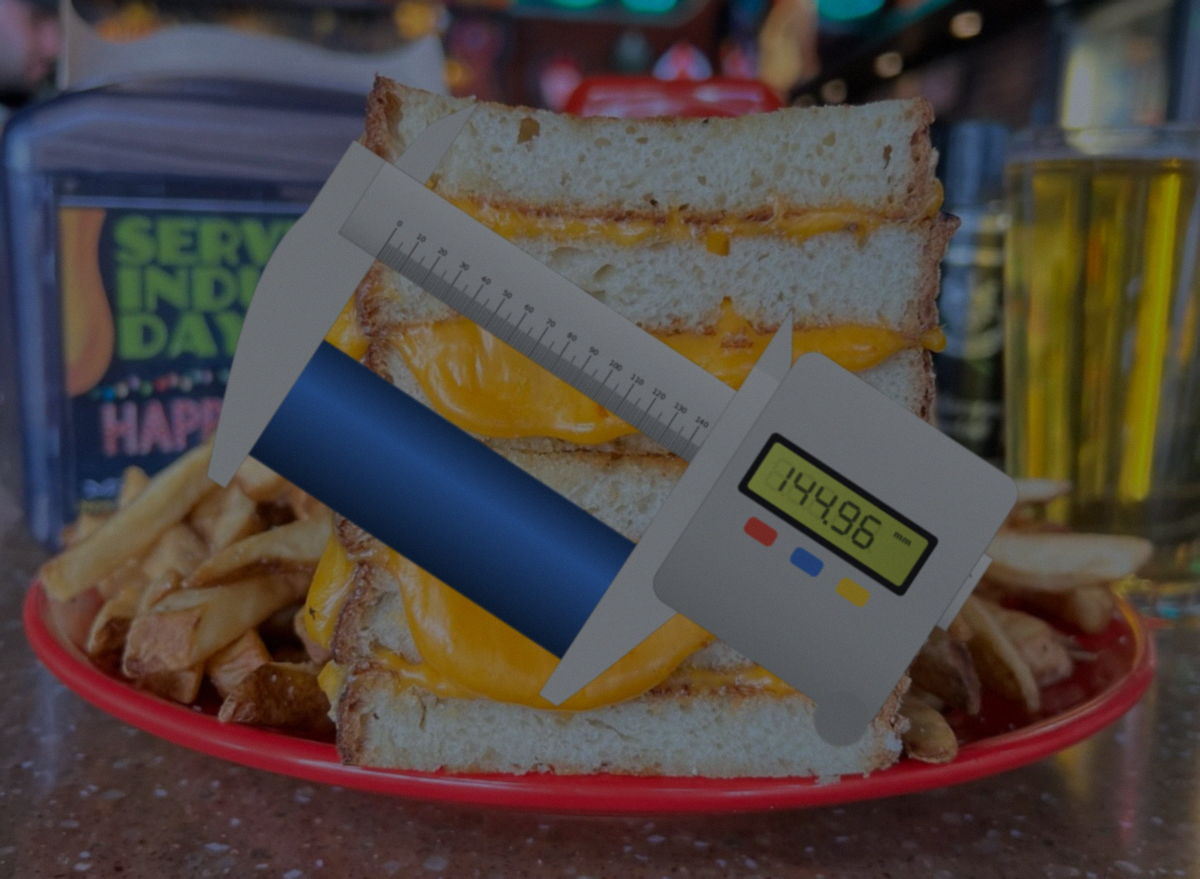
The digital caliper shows 144.96 mm
